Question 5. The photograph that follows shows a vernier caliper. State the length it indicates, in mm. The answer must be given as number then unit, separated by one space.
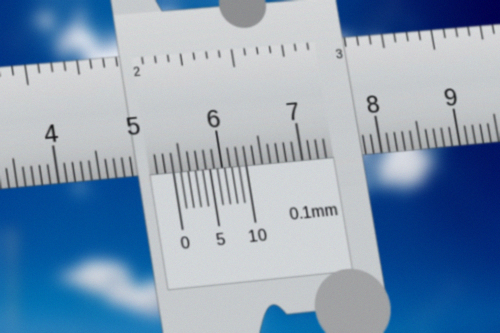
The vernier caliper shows 54.0 mm
